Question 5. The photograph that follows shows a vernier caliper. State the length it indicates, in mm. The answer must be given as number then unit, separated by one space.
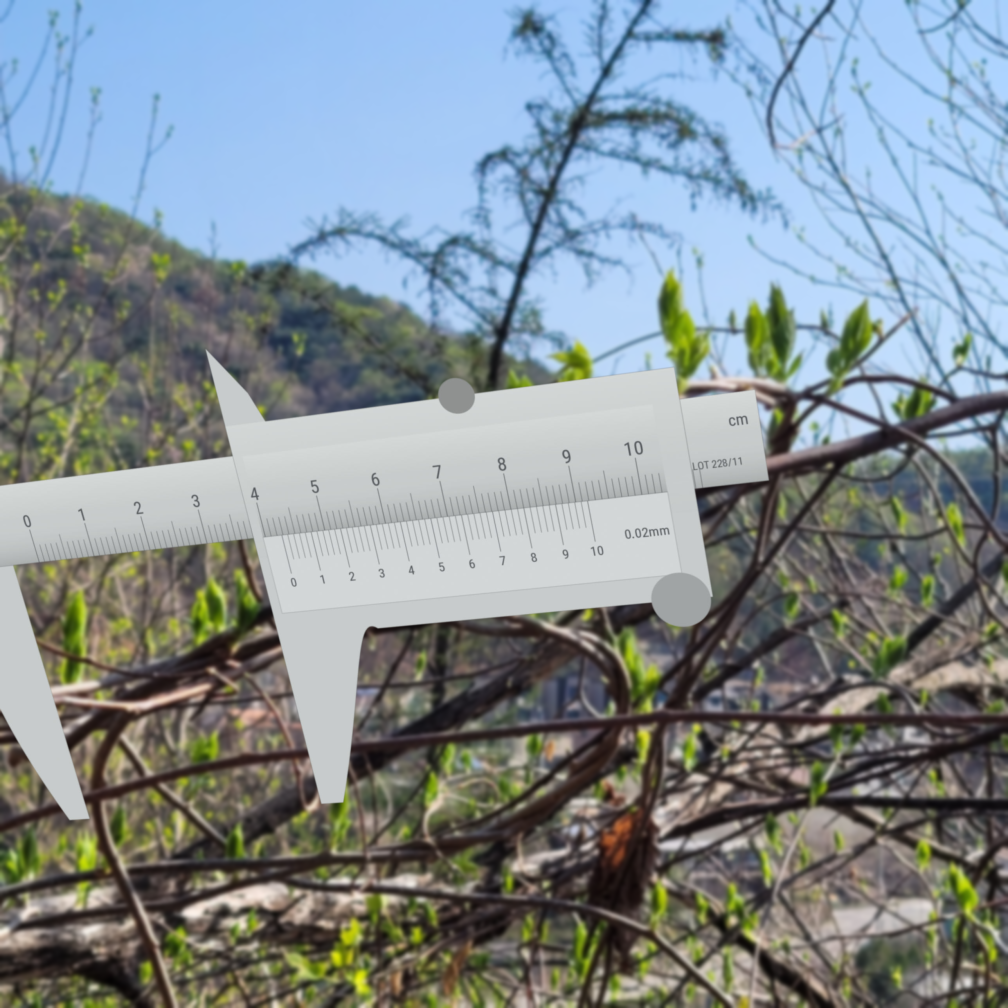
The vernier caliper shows 42.8 mm
